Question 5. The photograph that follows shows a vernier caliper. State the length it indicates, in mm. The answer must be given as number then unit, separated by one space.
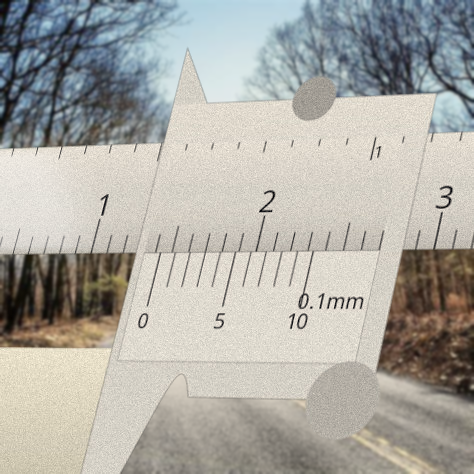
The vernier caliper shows 14.3 mm
